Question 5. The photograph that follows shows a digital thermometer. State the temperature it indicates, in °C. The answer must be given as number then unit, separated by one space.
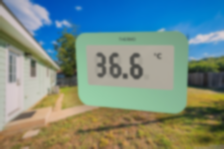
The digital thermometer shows 36.6 °C
